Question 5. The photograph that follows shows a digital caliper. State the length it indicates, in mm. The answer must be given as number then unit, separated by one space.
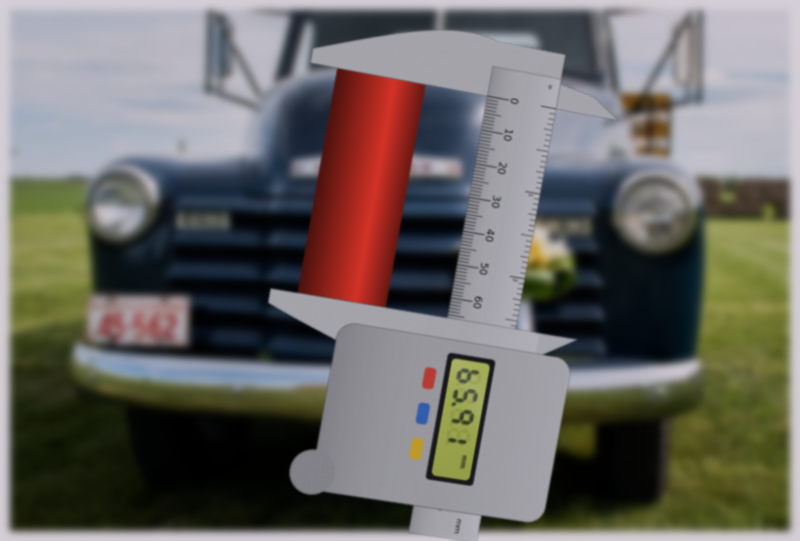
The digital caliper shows 65.91 mm
